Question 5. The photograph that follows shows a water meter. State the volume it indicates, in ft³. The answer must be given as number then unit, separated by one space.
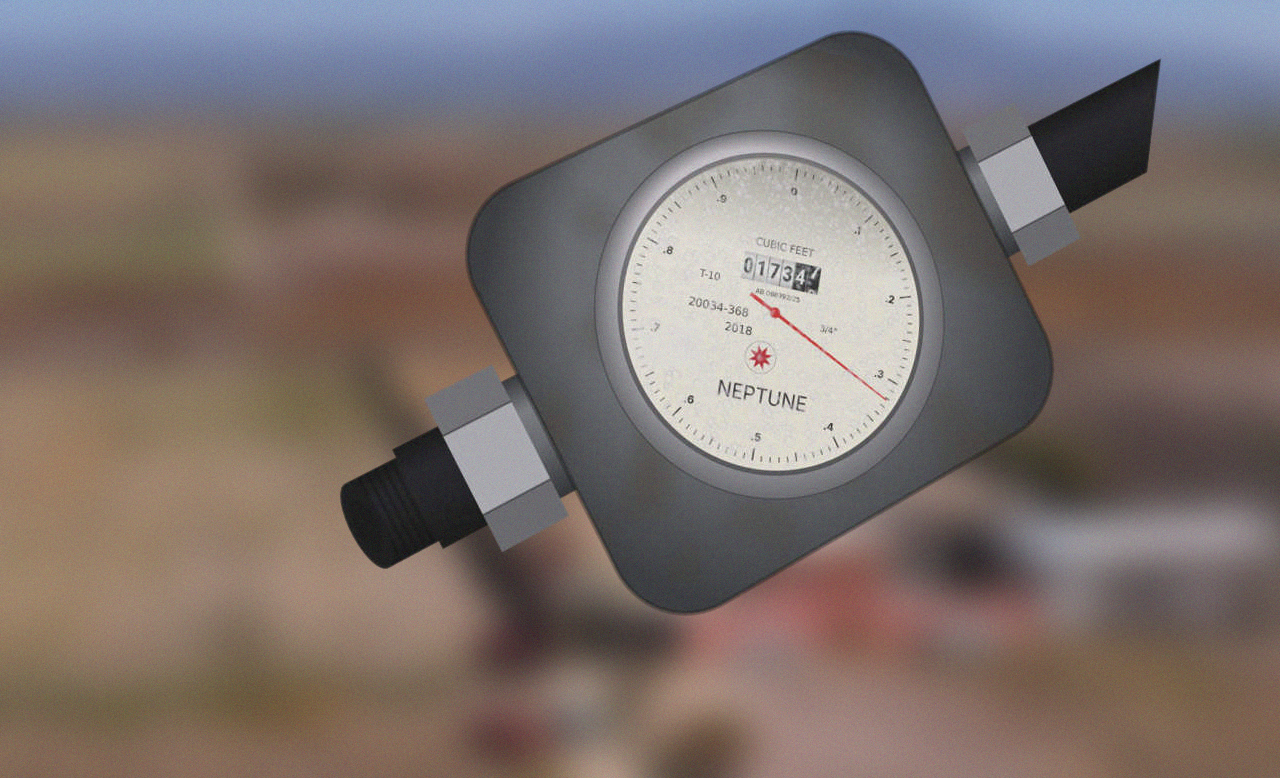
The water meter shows 17347.32 ft³
